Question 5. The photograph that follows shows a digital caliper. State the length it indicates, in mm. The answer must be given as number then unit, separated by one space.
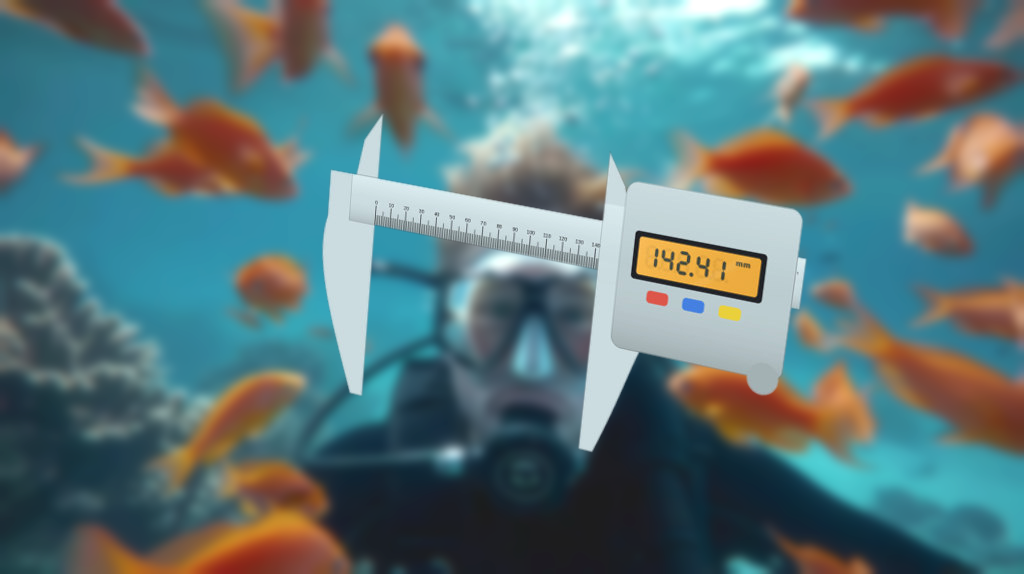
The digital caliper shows 142.41 mm
